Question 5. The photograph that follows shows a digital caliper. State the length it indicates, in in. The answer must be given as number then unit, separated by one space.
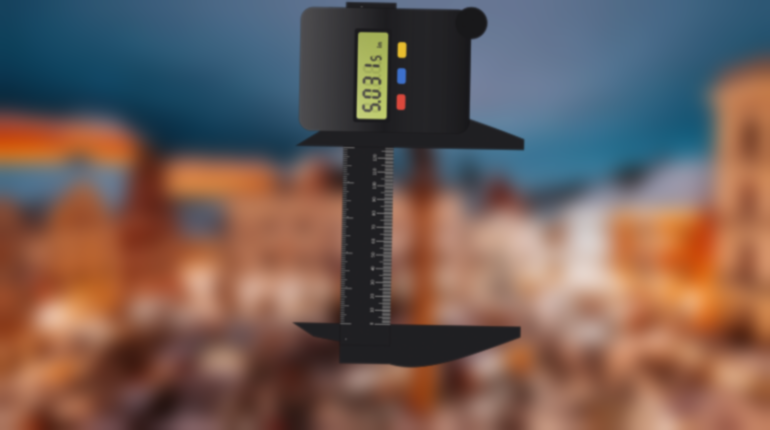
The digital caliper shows 5.0315 in
